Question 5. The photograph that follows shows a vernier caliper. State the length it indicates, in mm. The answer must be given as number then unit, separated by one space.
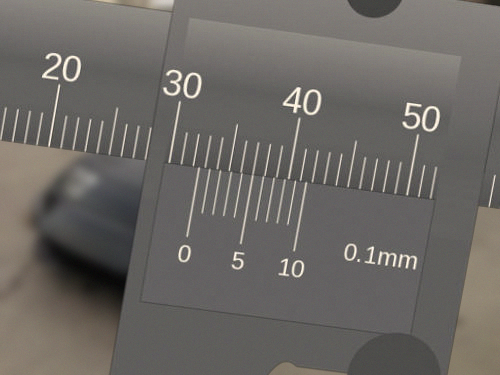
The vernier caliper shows 32.5 mm
